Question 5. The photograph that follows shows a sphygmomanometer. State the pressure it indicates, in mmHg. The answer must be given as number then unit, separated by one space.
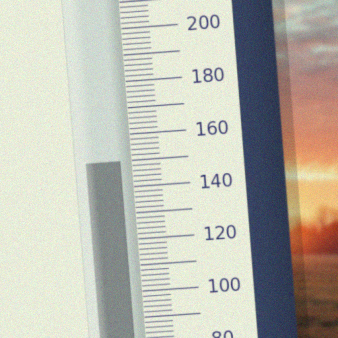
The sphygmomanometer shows 150 mmHg
